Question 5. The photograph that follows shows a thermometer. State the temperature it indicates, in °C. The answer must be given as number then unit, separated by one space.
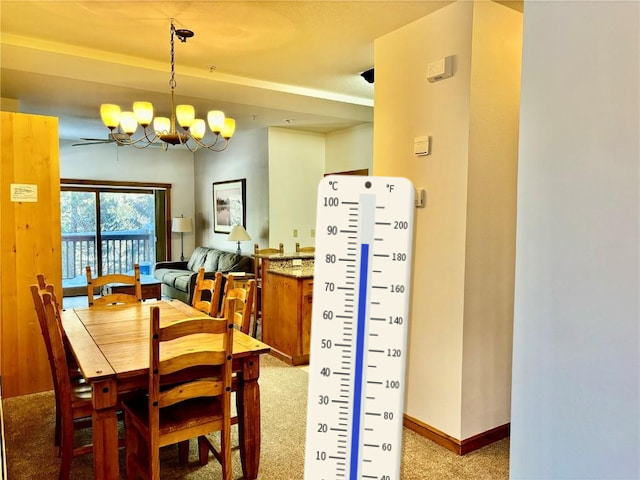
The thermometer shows 86 °C
